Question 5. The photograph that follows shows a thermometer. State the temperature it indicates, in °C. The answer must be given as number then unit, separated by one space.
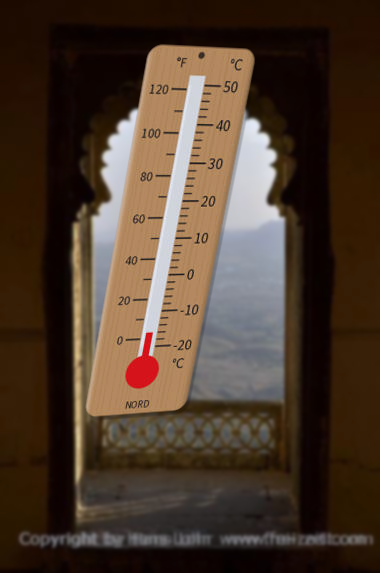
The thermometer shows -16 °C
